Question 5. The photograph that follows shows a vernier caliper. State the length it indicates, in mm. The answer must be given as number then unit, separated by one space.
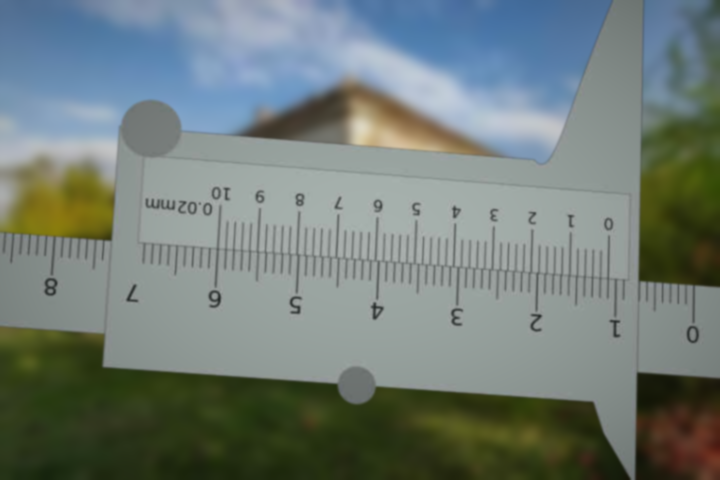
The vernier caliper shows 11.0 mm
